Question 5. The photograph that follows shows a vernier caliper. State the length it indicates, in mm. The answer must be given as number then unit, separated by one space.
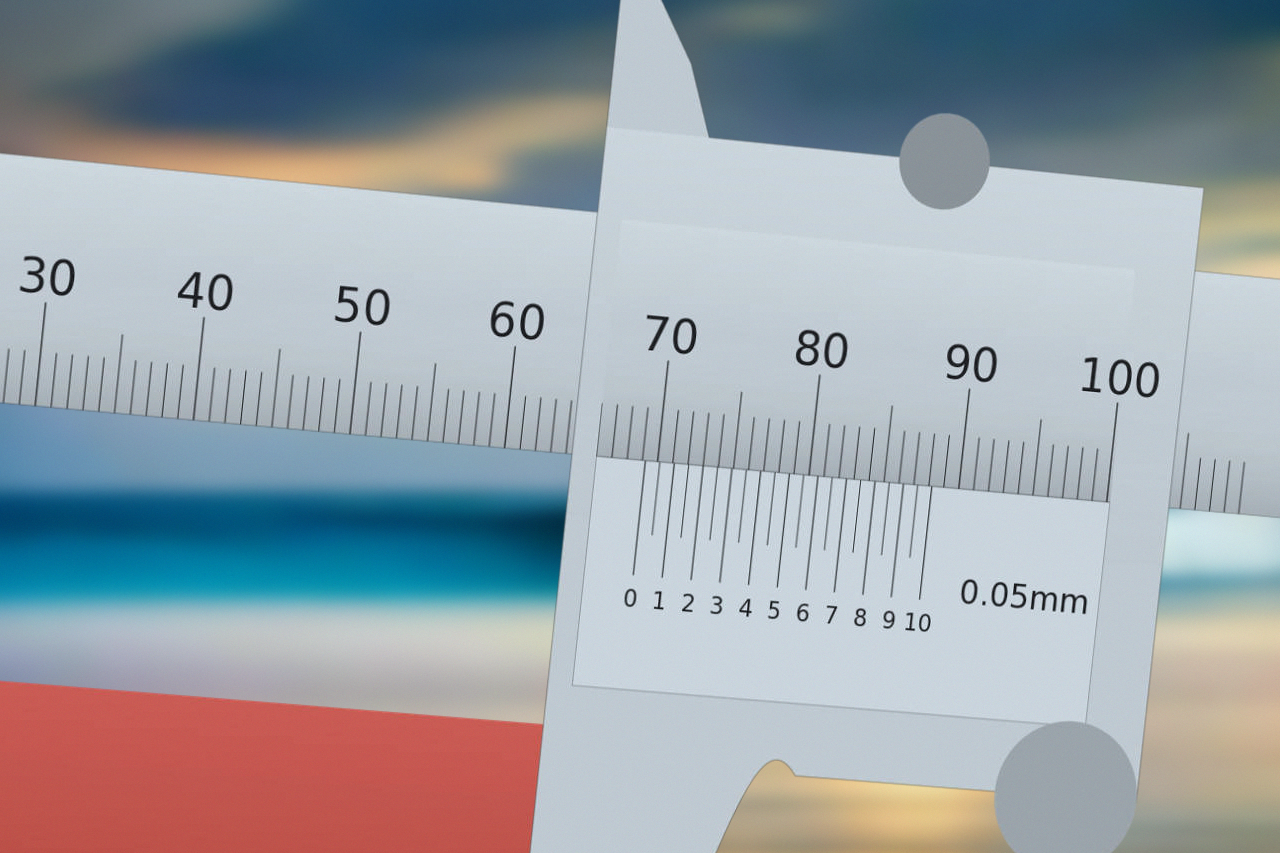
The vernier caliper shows 69.2 mm
